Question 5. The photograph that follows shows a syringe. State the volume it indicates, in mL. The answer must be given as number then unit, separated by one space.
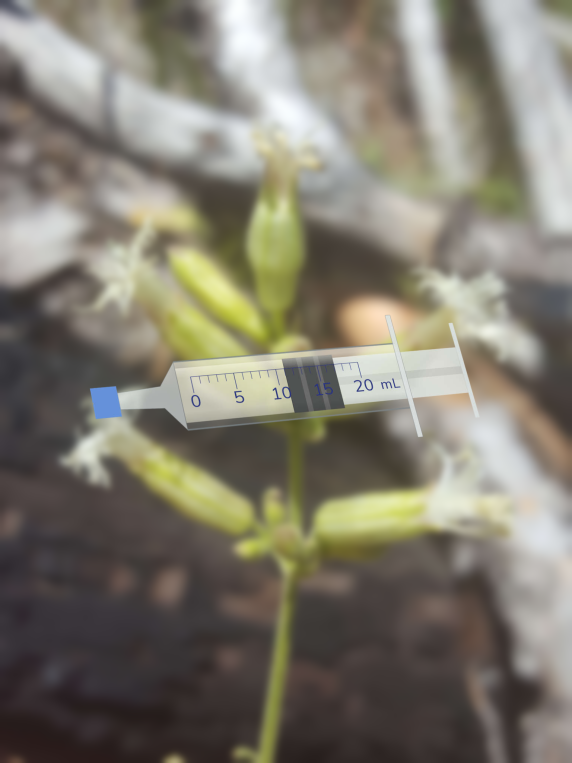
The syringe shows 11 mL
